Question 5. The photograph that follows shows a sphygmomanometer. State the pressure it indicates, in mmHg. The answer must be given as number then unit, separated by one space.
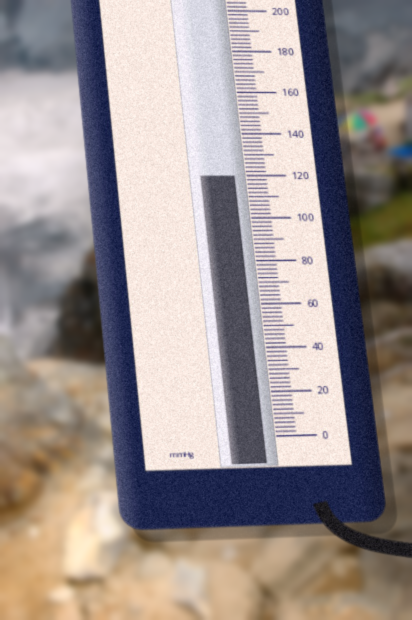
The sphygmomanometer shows 120 mmHg
